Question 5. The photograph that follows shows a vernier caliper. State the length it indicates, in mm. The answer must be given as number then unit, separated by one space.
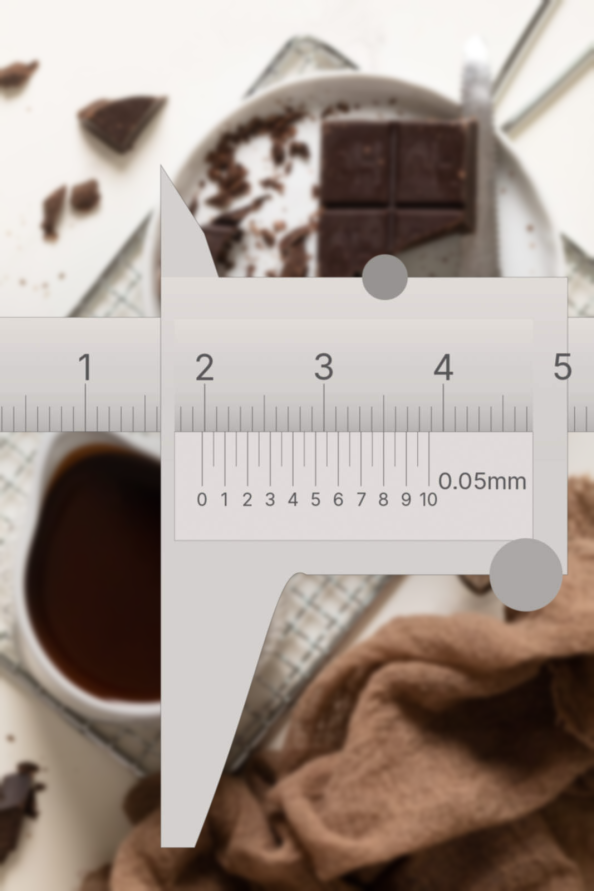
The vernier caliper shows 19.8 mm
